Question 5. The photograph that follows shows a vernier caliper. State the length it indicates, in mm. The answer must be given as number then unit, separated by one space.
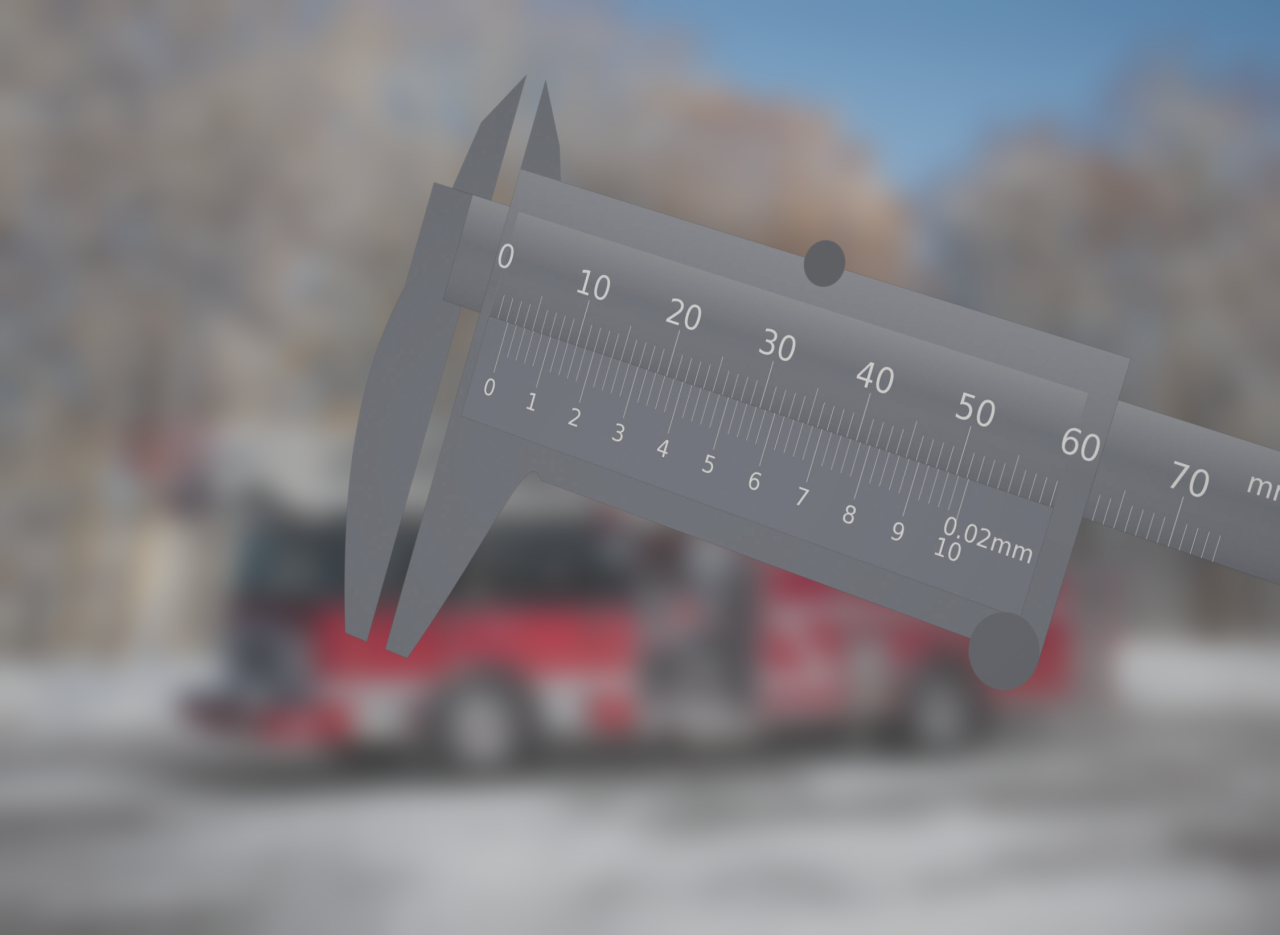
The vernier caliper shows 2.2 mm
